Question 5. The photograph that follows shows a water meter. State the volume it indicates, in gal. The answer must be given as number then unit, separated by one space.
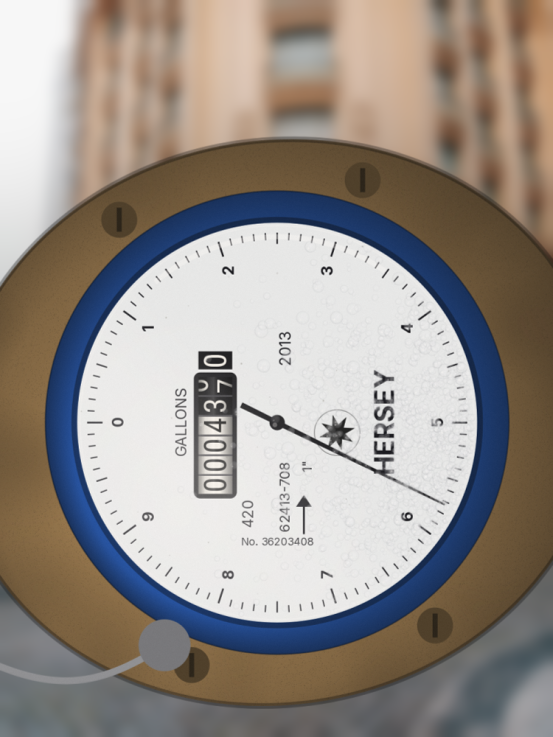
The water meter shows 4365.7 gal
